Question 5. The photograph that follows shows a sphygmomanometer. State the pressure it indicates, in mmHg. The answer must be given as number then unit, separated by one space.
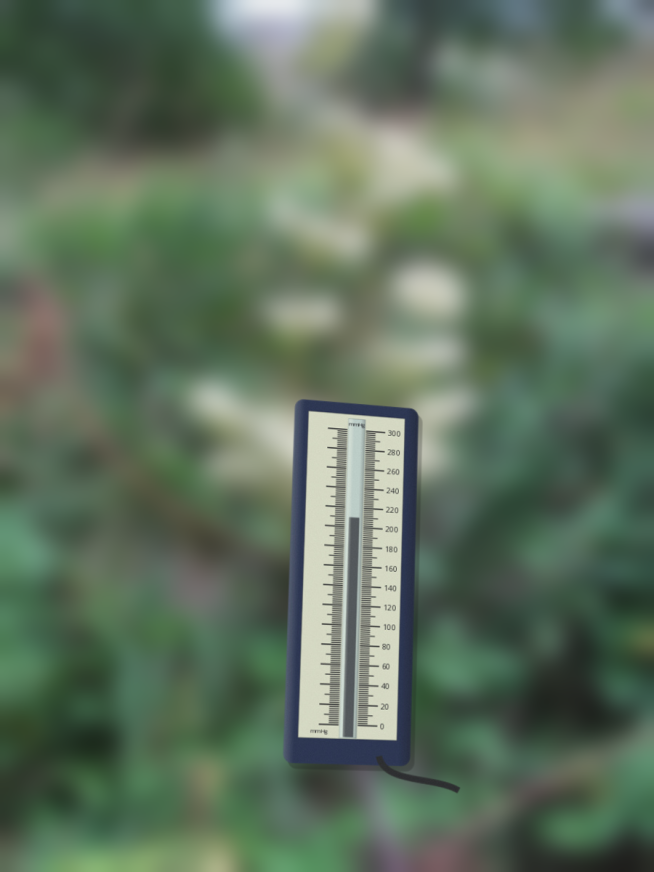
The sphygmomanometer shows 210 mmHg
